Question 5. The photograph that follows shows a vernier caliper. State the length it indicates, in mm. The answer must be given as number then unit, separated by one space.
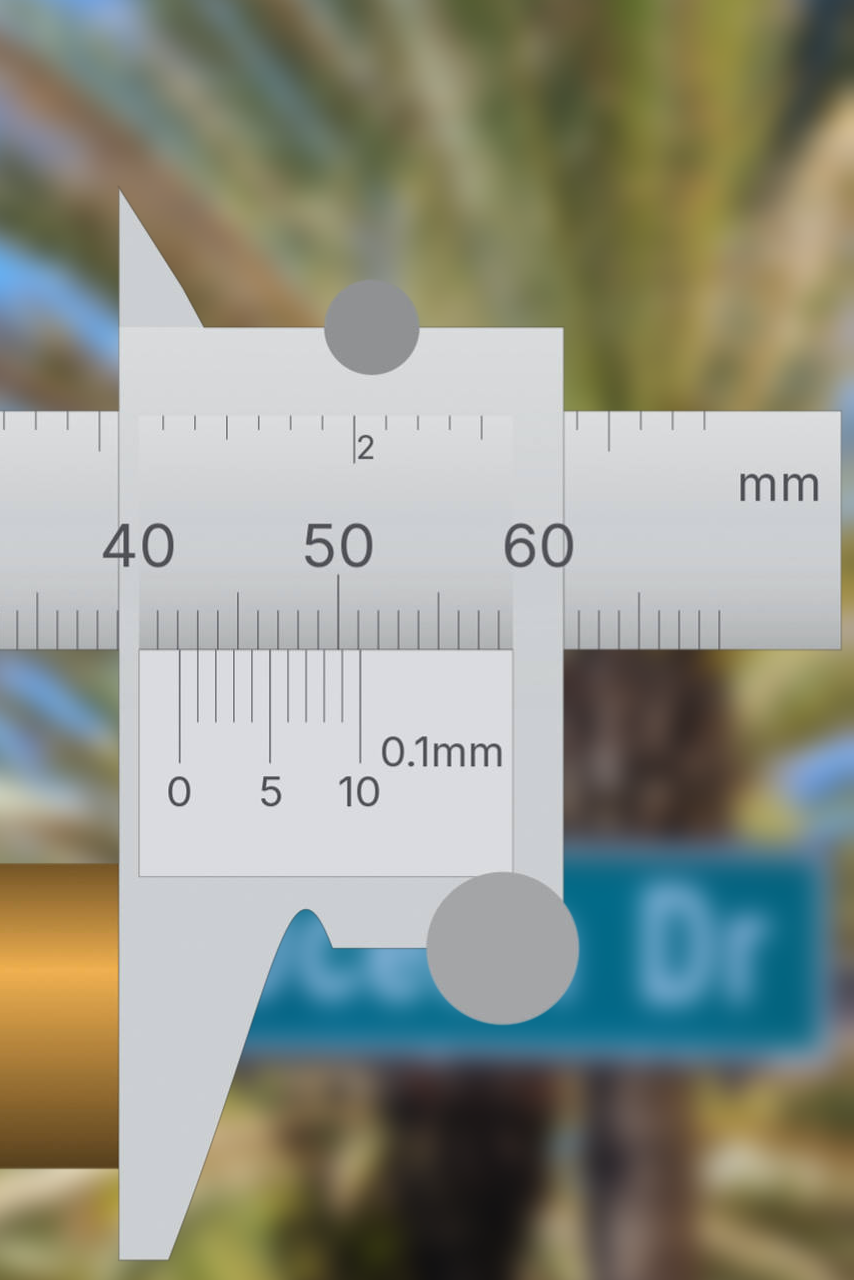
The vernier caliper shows 42.1 mm
